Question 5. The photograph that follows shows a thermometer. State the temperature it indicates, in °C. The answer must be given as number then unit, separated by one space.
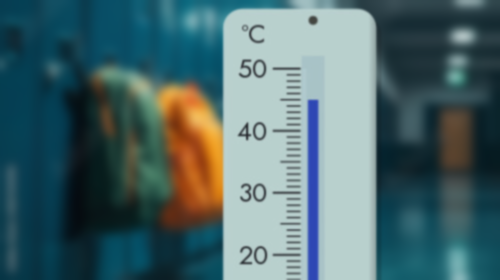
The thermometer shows 45 °C
